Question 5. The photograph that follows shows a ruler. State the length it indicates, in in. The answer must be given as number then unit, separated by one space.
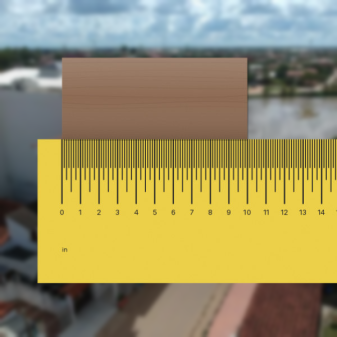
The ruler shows 10 in
